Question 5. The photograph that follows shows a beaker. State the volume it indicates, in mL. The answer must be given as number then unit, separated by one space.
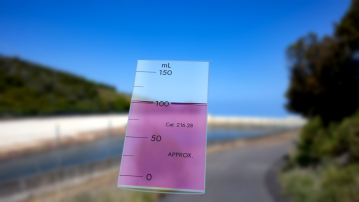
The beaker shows 100 mL
